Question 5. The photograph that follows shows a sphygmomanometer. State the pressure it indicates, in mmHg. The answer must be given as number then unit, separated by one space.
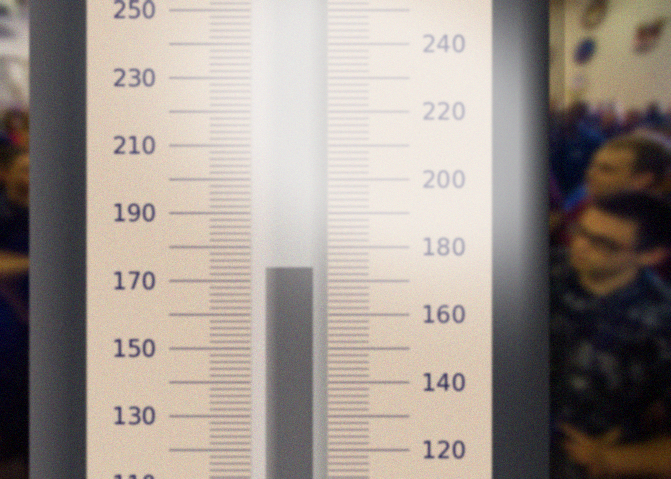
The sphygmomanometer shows 174 mmHg
